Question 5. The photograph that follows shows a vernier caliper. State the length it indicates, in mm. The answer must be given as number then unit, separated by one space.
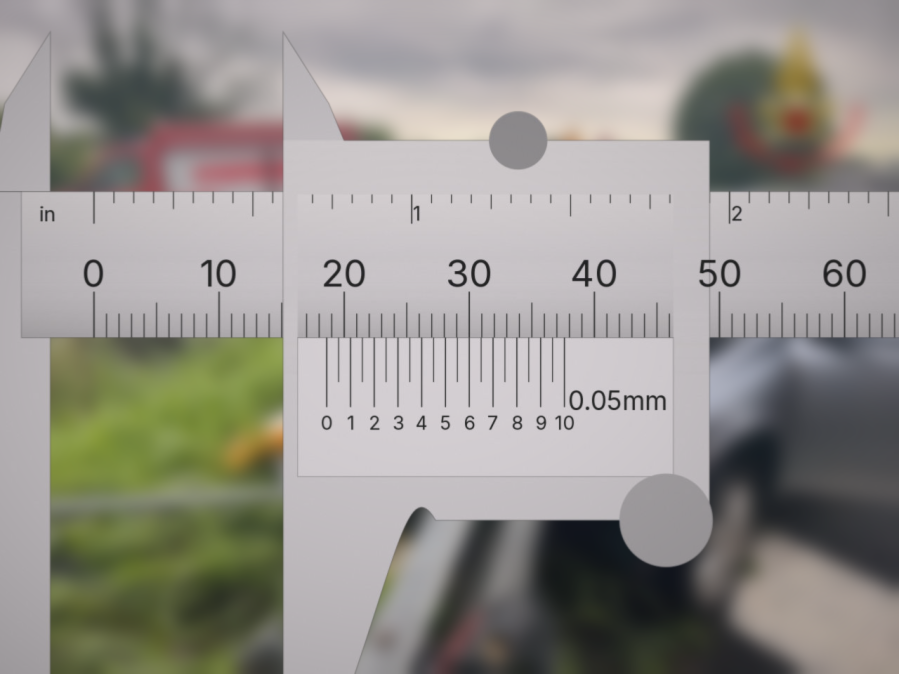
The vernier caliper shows 18.6 mm
